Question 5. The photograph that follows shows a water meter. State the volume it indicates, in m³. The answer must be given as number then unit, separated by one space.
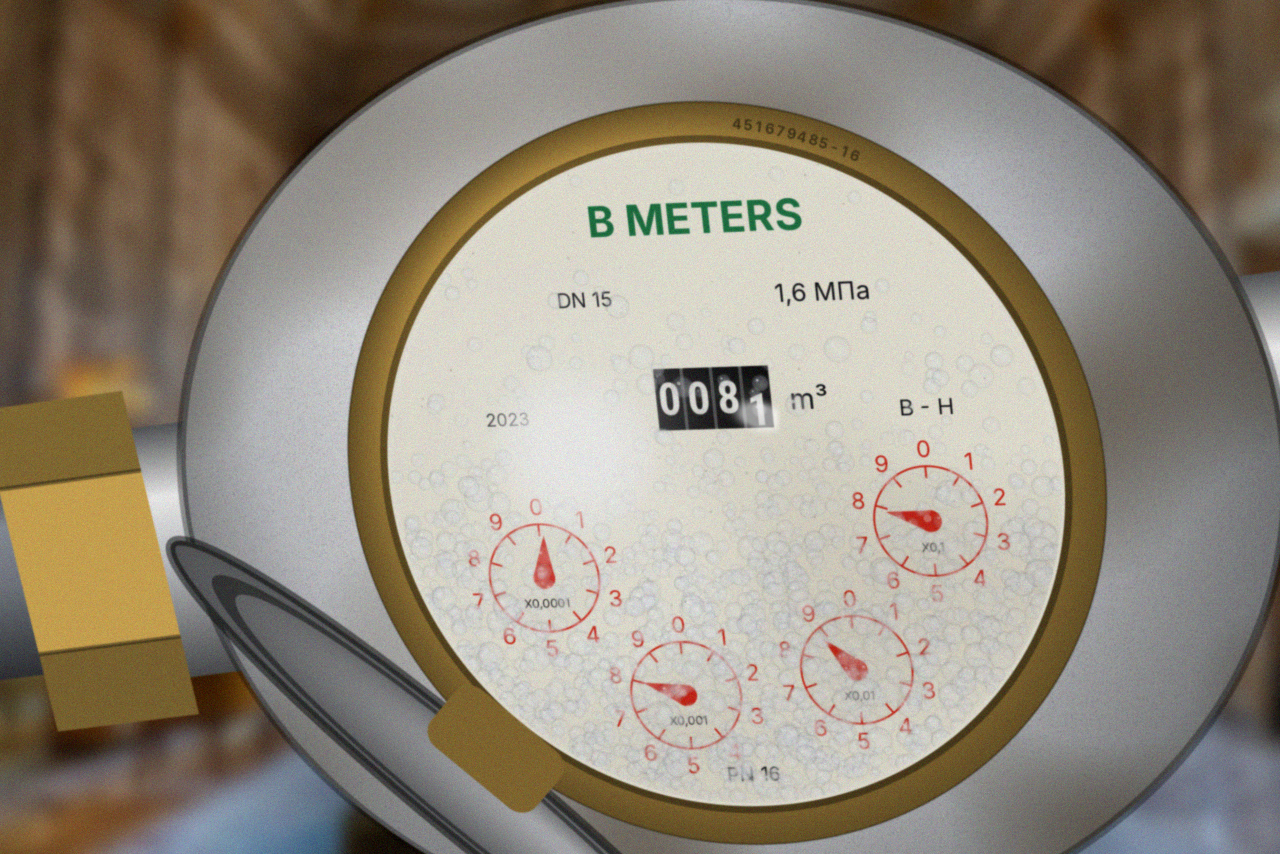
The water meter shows 80.7880 m³
